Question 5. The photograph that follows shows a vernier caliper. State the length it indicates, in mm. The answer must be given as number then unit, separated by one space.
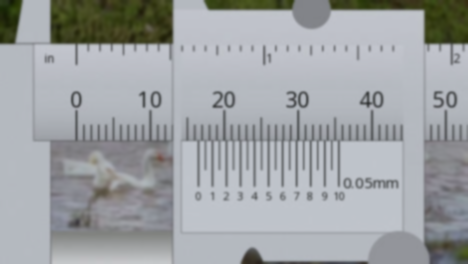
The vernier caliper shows 16.5 mm
